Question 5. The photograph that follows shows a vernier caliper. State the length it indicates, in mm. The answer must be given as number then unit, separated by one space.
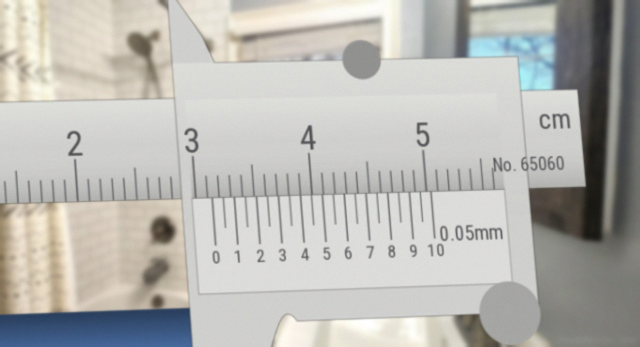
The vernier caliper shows 31.4 mm
